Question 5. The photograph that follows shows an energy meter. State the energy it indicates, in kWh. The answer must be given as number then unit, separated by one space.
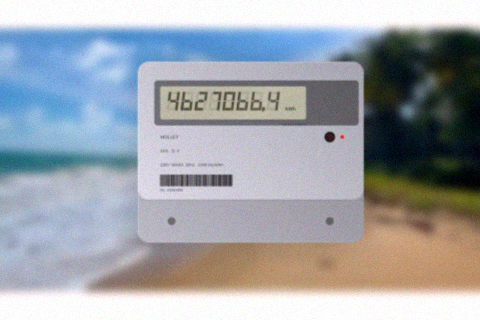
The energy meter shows 4627066.4 kWh
